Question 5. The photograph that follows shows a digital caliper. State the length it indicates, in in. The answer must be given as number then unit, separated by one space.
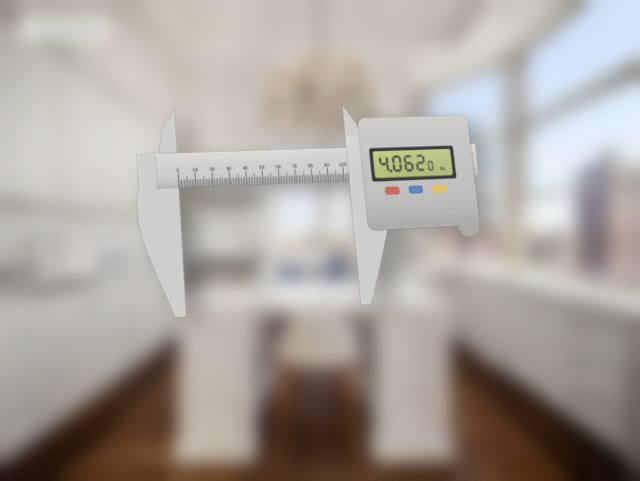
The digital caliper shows 4.0620 in
